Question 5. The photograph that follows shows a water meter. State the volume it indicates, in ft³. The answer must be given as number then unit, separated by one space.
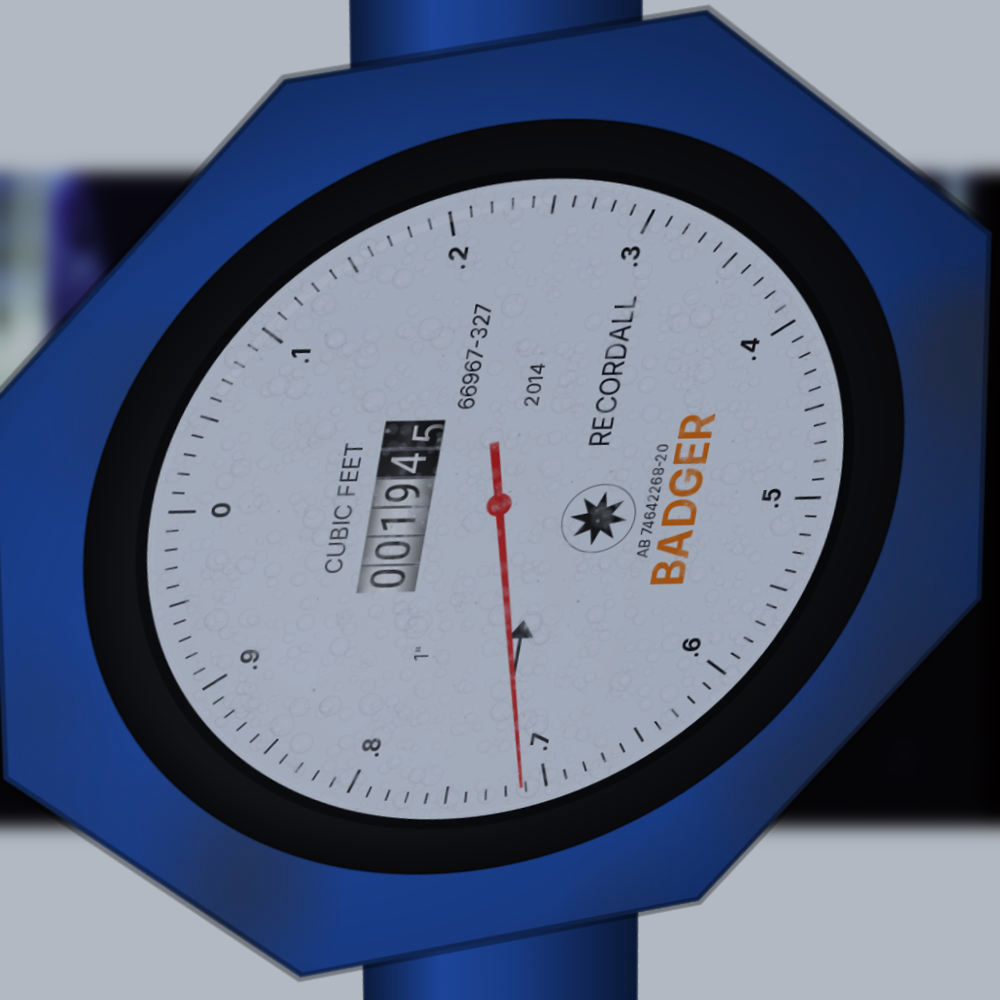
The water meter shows 1944.71 ft³
